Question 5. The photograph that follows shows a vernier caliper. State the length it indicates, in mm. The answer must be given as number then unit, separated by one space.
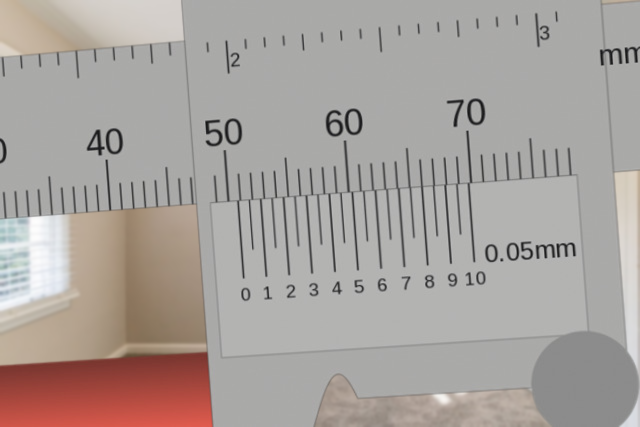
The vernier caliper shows 50.8 mm
